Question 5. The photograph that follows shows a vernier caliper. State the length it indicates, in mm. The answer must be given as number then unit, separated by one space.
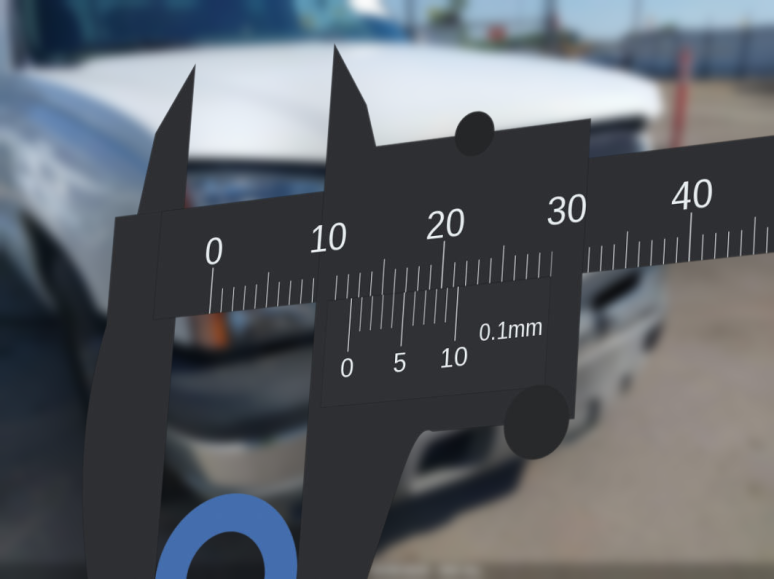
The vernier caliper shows 12.4 mm
